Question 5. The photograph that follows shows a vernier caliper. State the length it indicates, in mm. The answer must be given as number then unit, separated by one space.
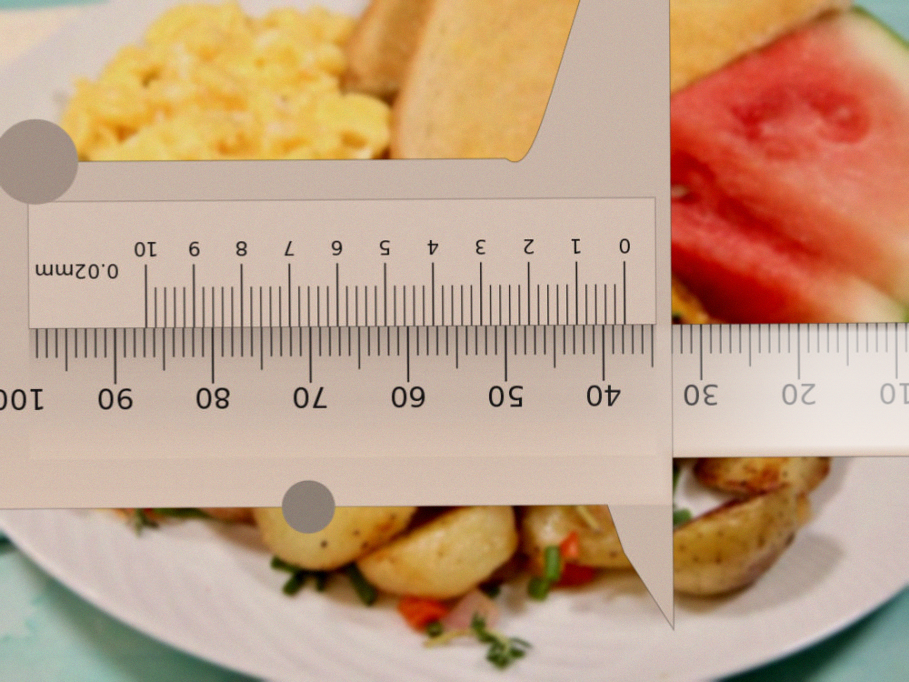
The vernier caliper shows 37.8 mm
